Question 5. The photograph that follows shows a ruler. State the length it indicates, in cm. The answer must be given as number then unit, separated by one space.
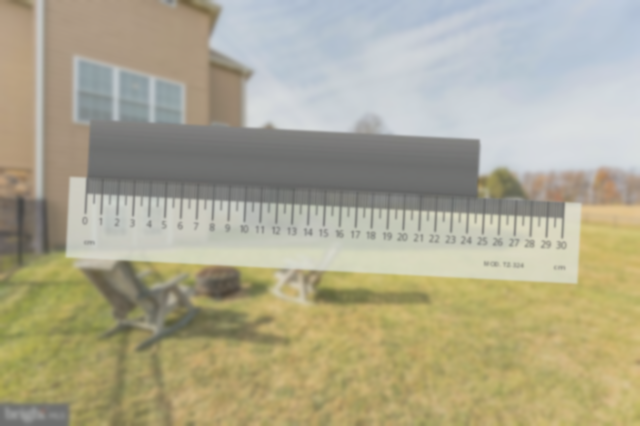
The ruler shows 24.5 cm
